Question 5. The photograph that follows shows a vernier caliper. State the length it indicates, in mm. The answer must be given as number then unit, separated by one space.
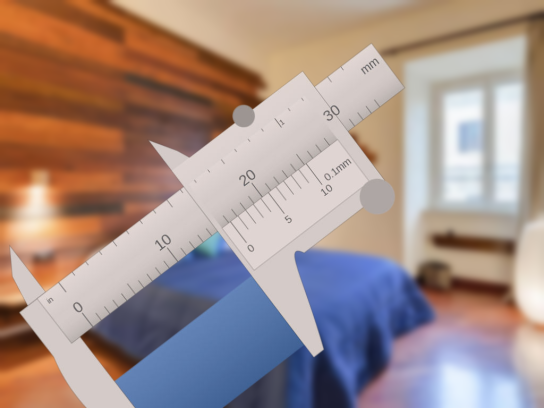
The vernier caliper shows 16.2 mm
